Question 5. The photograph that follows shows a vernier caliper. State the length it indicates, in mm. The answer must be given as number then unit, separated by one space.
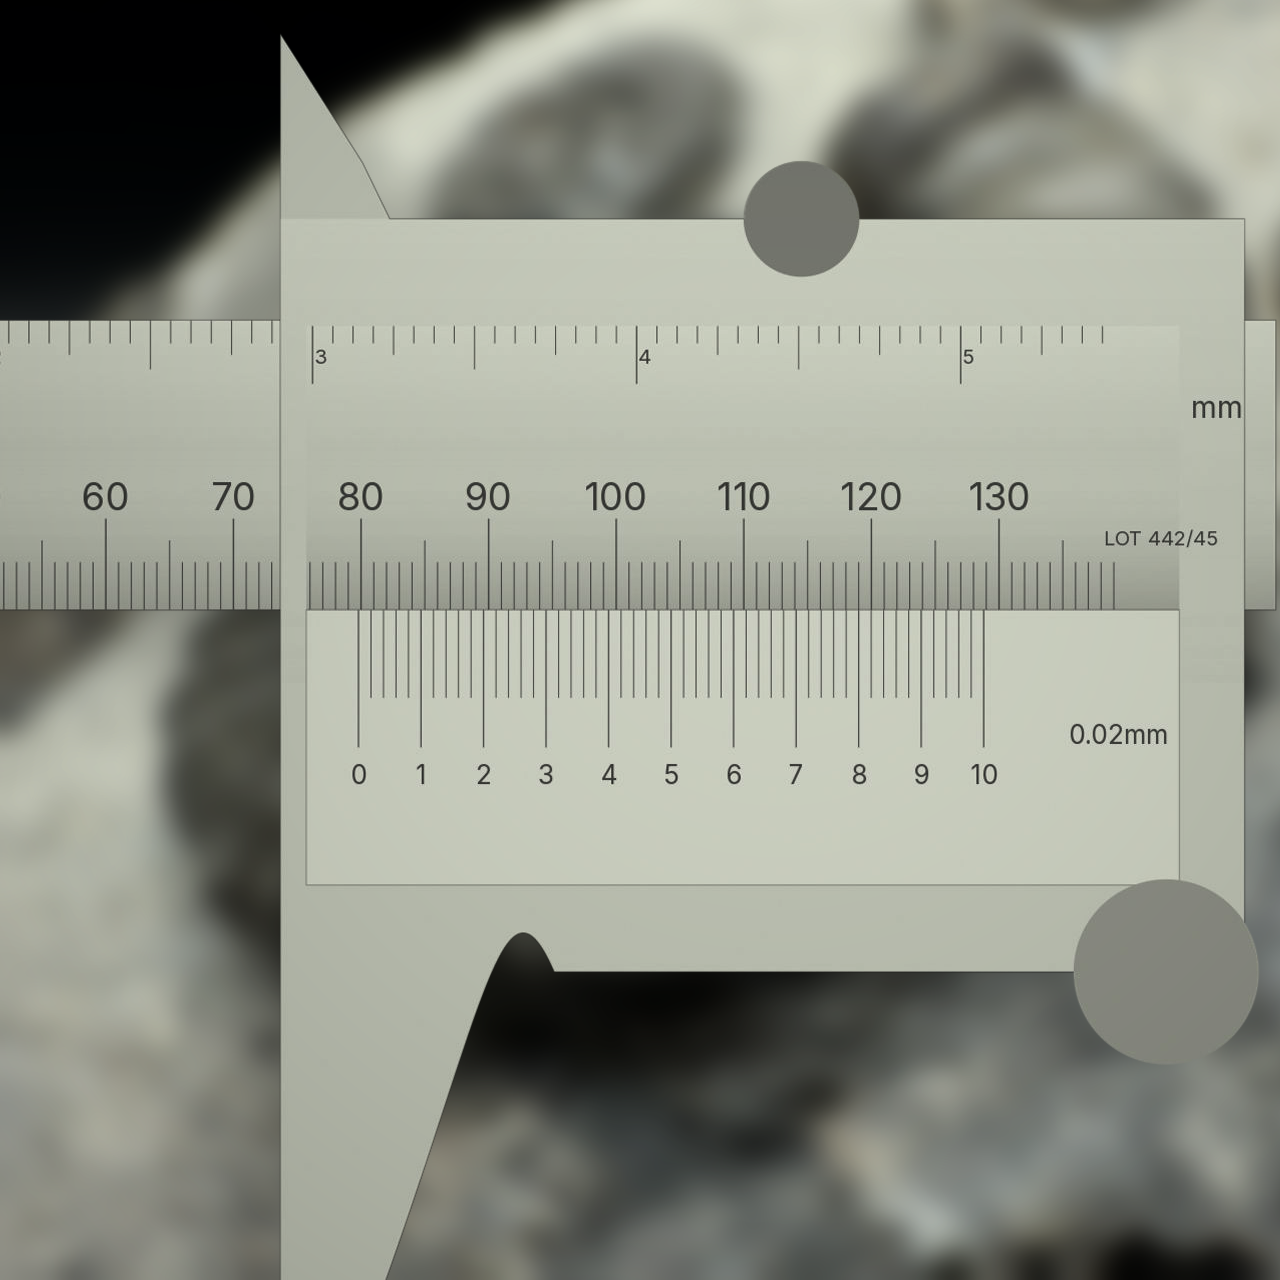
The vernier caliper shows 79.8 mm
